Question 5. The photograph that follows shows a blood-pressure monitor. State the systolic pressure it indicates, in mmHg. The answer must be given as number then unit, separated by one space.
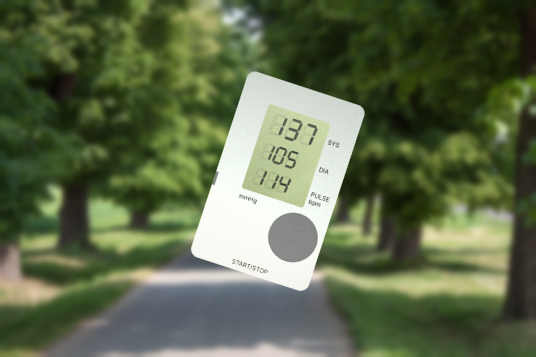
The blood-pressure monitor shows 137 mmHg
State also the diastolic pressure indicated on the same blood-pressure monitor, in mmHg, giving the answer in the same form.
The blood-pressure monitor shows 105 mmHg
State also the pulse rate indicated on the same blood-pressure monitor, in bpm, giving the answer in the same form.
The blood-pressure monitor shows 114 bpm
